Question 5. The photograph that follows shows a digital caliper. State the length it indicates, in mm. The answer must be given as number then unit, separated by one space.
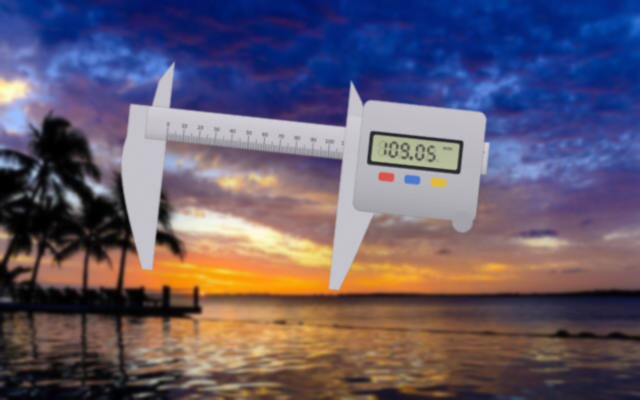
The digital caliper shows 109.05 mm
